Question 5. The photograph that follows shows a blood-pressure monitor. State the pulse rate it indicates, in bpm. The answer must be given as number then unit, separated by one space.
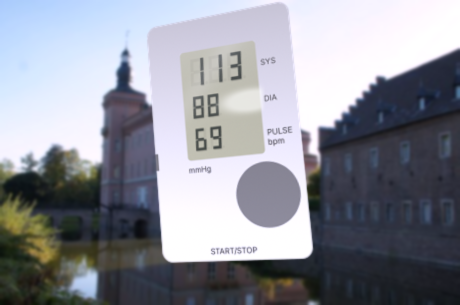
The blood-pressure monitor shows 69 bpm
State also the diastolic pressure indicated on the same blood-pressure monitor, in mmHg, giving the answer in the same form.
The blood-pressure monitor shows 88 mmHg
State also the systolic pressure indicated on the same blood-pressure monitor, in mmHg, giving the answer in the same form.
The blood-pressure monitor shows 113 mmHg
